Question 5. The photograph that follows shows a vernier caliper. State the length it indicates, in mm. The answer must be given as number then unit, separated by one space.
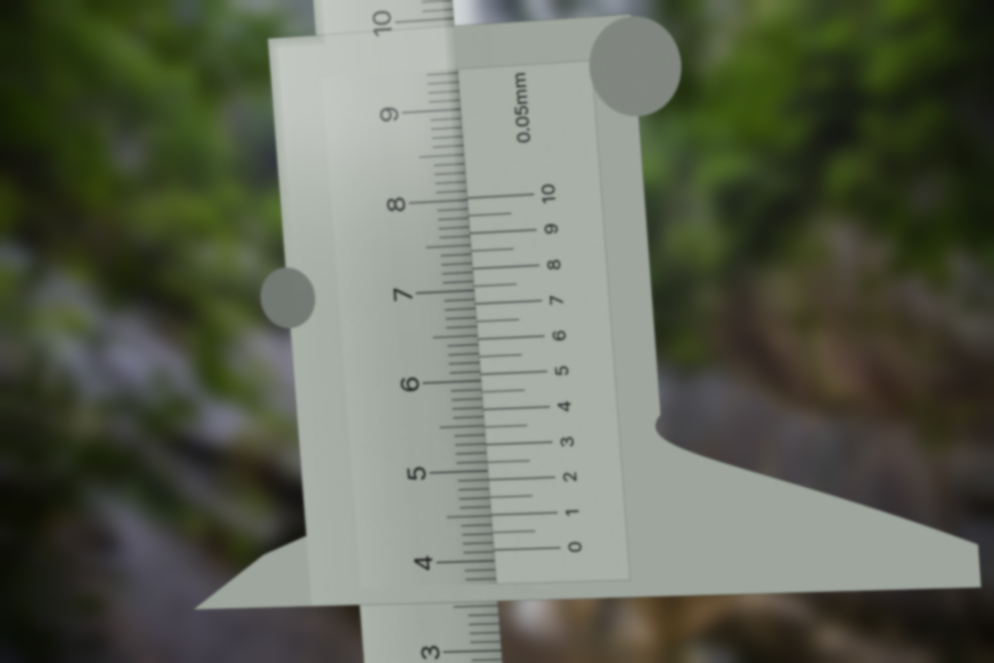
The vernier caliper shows 41.2 mm
